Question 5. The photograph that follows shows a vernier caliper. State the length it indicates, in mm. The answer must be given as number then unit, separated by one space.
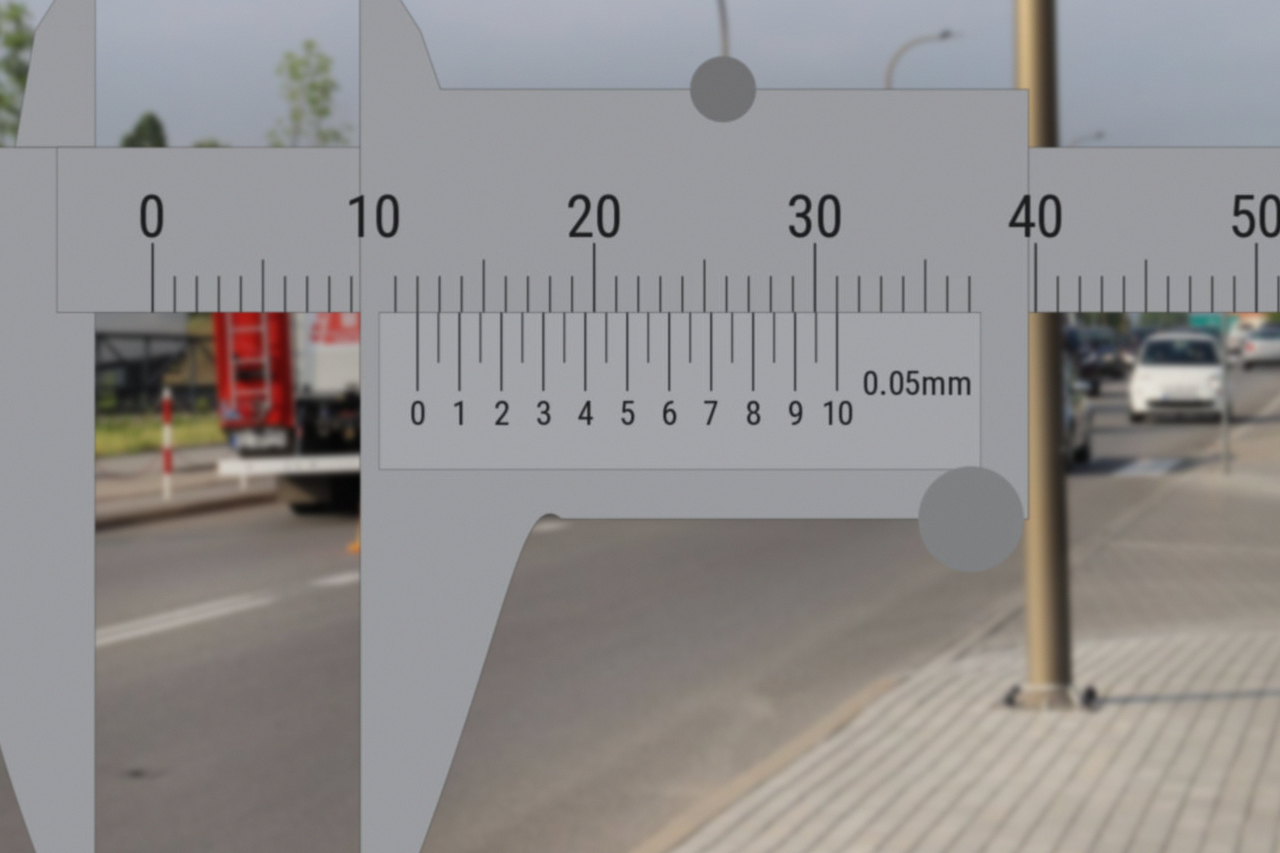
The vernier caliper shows 12.0 mm
